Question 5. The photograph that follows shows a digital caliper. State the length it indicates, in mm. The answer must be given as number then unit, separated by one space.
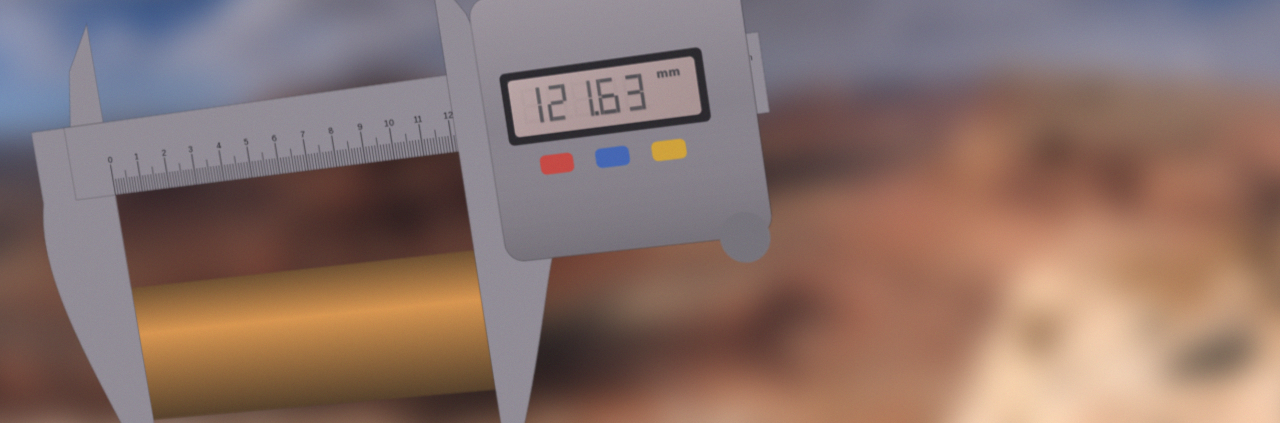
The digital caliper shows 121.63 mm
